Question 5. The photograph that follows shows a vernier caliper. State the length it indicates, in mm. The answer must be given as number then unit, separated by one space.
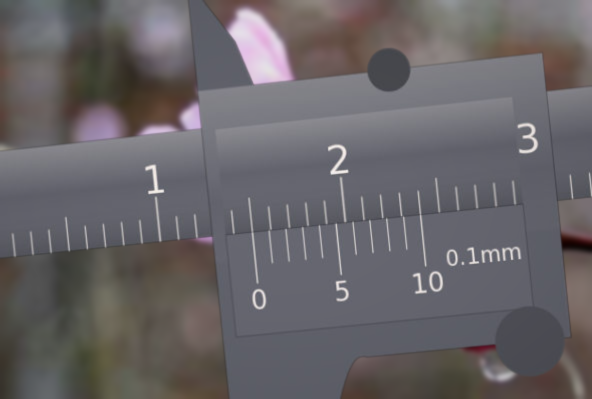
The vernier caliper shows 15.0 mm
